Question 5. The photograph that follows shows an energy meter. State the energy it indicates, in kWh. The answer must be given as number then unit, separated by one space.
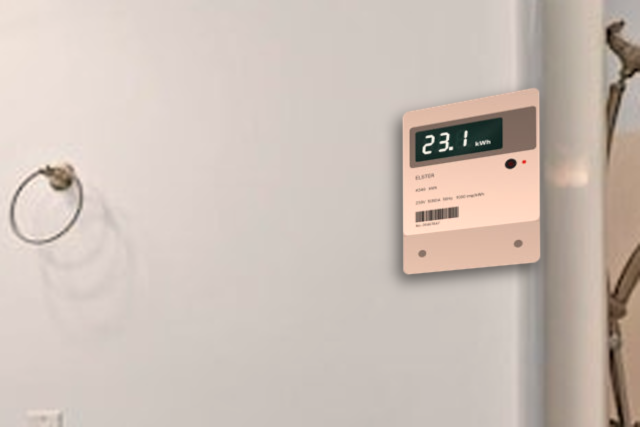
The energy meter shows 23.1 kWh
